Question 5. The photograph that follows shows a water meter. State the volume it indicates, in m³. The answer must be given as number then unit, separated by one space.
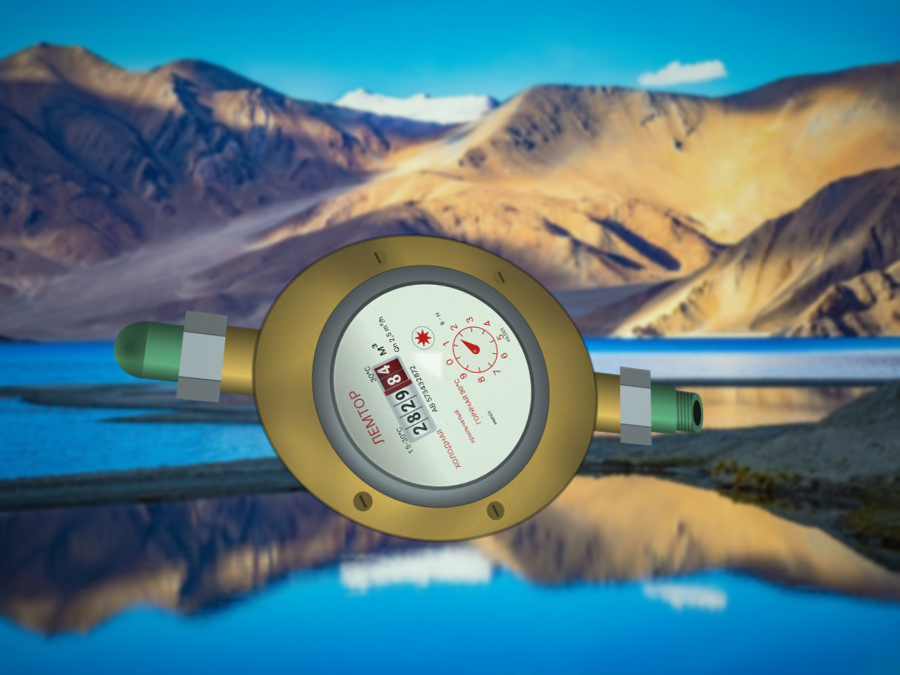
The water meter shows 2829.841 m³
